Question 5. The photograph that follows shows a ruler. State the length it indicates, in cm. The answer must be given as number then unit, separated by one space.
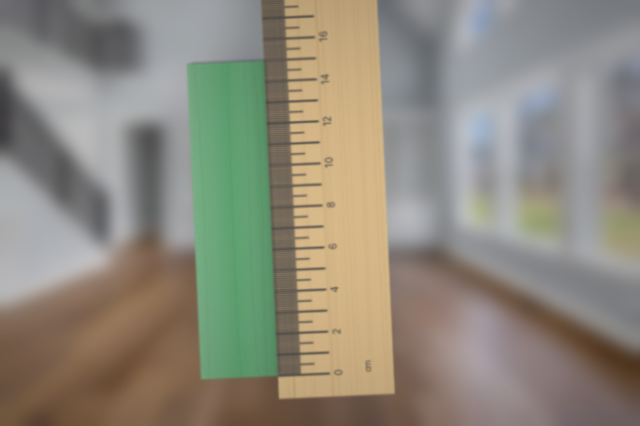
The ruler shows 15 cm
